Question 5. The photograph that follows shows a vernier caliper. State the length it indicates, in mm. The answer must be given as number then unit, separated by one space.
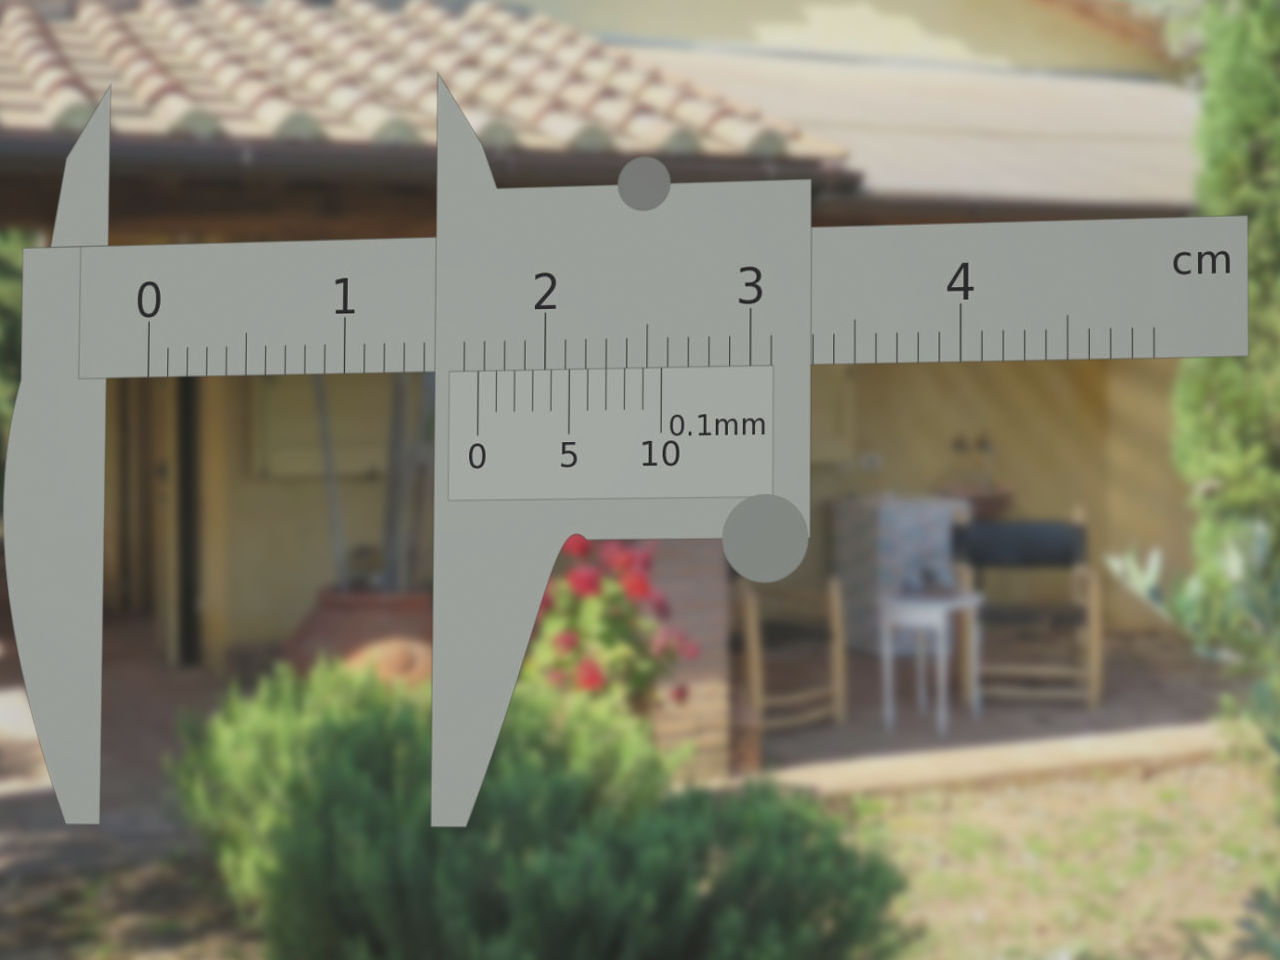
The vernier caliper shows 16.7 mm
